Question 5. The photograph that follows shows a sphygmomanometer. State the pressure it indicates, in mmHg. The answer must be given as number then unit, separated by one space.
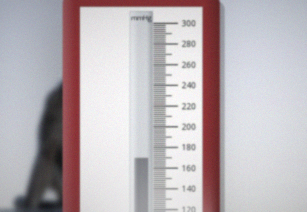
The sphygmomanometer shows 170 mmHg
